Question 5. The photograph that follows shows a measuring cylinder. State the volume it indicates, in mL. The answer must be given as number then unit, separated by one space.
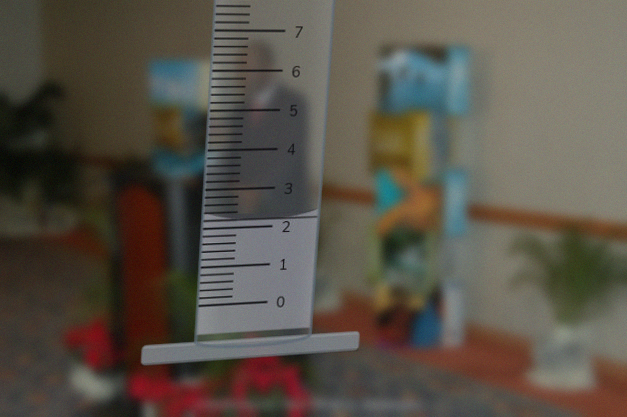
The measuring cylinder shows 2.2 mL
